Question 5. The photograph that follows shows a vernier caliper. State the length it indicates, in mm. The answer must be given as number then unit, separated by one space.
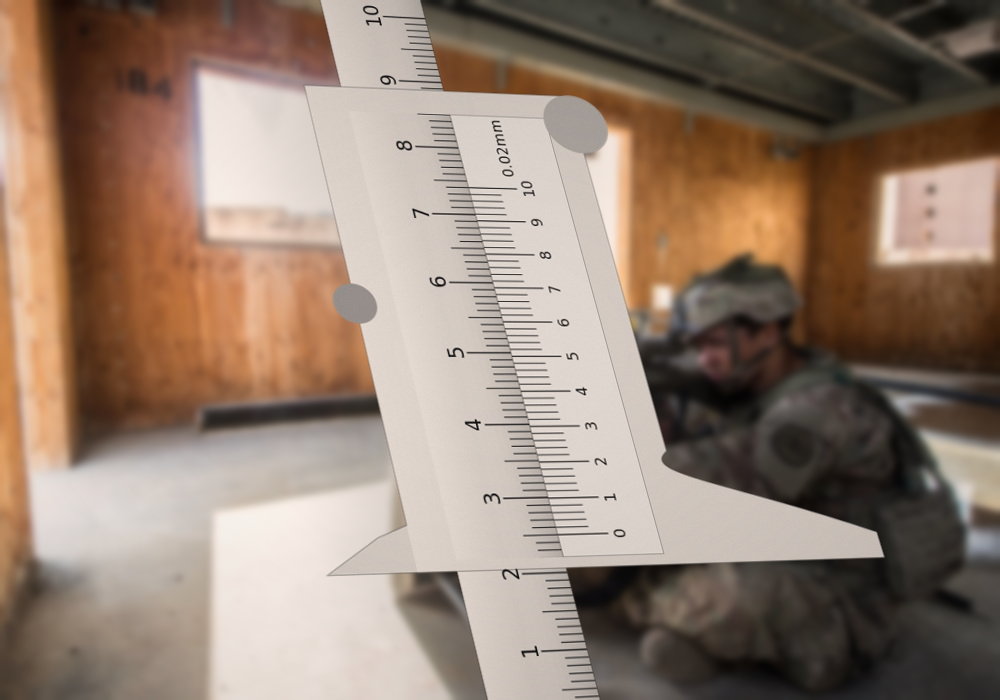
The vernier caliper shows 25.0 mm
